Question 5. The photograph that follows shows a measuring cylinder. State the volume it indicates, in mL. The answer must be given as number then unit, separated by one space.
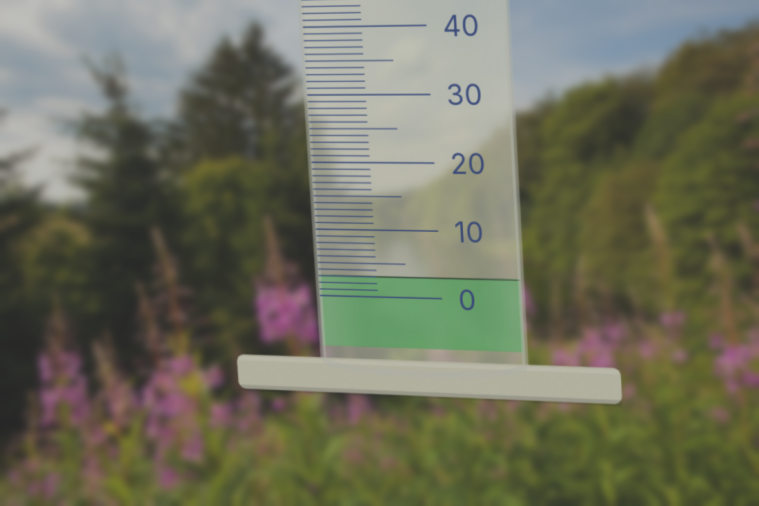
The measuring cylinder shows 3 mL
